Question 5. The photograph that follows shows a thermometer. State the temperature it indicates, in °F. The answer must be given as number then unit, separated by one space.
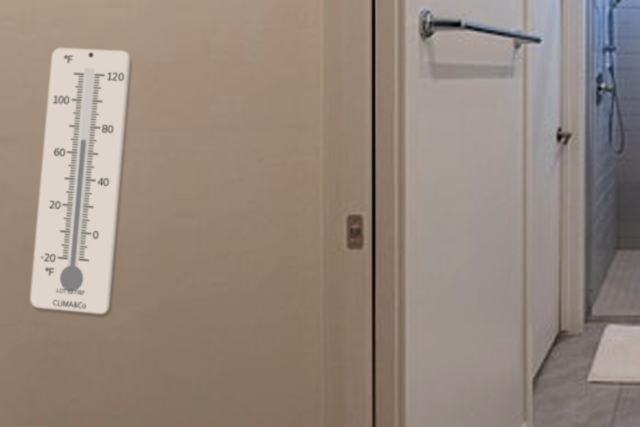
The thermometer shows 70 °F
